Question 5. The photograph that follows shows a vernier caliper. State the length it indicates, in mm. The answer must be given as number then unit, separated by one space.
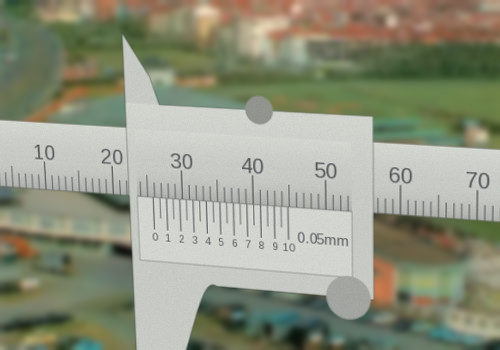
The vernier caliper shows 25.8 mm
